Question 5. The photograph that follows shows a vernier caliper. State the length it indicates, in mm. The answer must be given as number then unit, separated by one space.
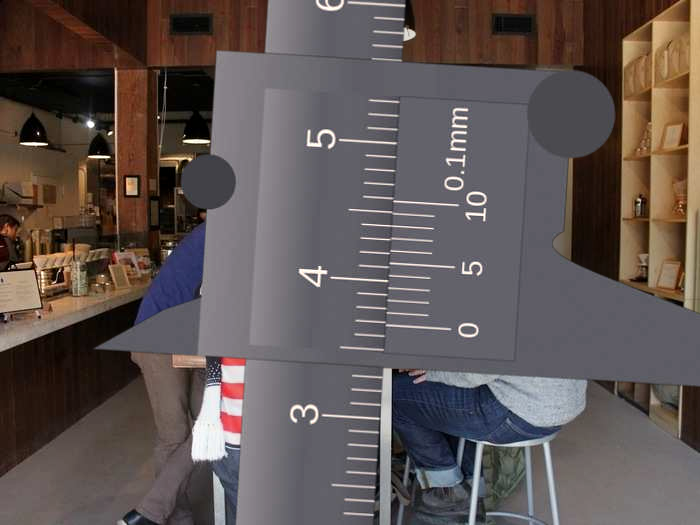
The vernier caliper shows 36.8 mm
